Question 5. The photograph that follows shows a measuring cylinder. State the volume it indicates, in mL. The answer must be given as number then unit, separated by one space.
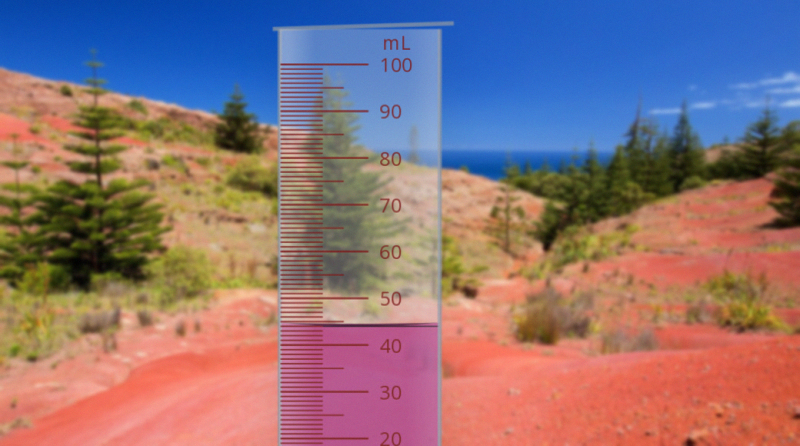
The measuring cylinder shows 44 mL
